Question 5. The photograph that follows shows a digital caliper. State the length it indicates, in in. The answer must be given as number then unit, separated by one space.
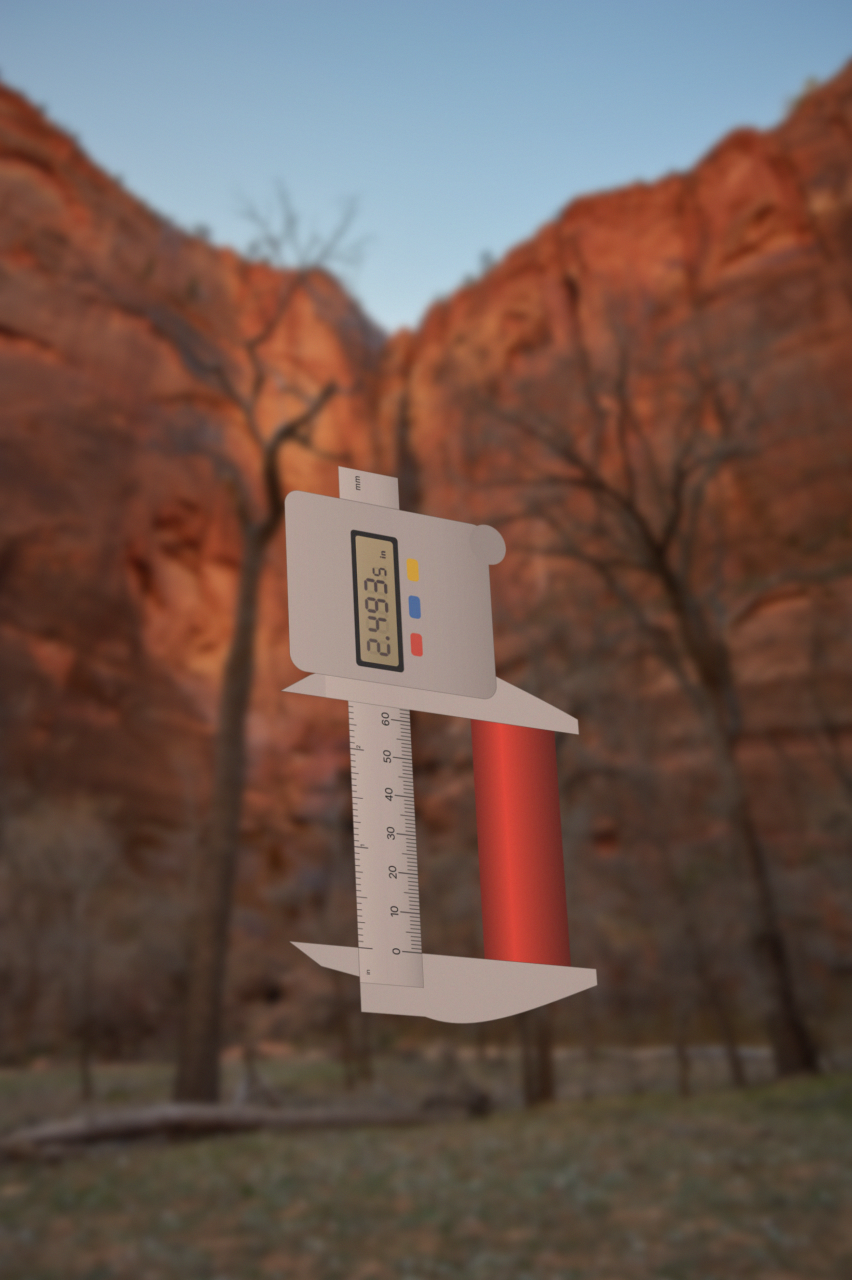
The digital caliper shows 2.4935 in
